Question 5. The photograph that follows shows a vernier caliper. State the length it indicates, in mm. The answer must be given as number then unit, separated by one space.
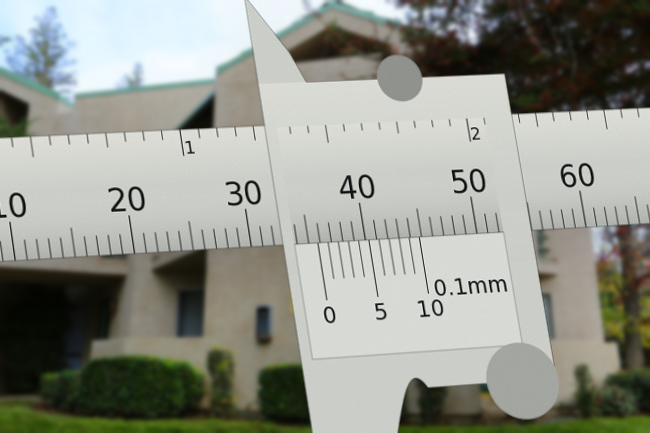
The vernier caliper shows 35.8 mm
